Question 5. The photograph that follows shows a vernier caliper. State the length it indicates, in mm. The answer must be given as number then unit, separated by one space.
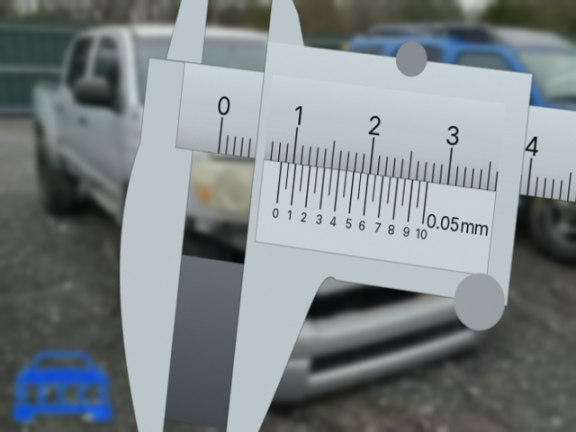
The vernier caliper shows 8.4 mm
